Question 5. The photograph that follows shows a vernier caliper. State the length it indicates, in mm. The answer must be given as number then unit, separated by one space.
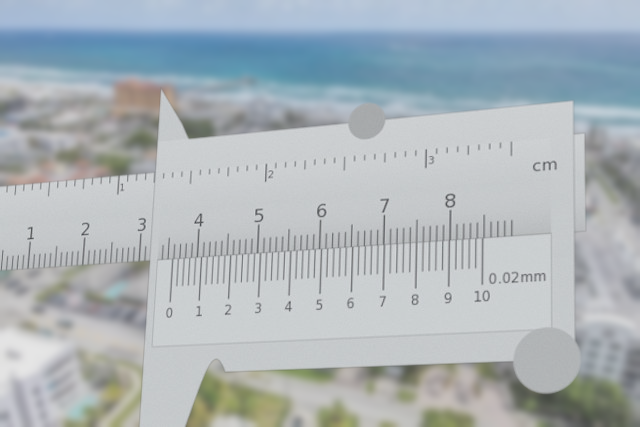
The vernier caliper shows 35.8 mm
